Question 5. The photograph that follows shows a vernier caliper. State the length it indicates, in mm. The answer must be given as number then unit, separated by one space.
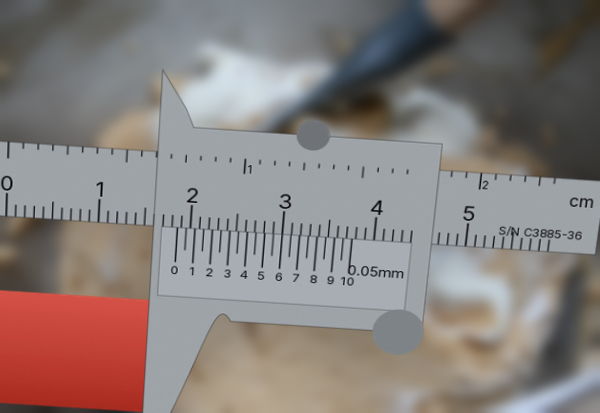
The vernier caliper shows 18.6 mm
